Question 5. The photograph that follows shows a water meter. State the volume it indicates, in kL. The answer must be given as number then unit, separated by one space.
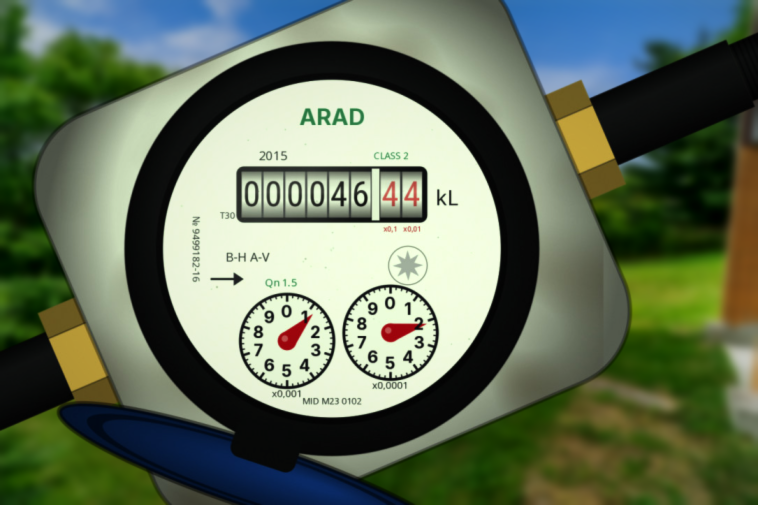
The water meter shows 46.4412 kL
